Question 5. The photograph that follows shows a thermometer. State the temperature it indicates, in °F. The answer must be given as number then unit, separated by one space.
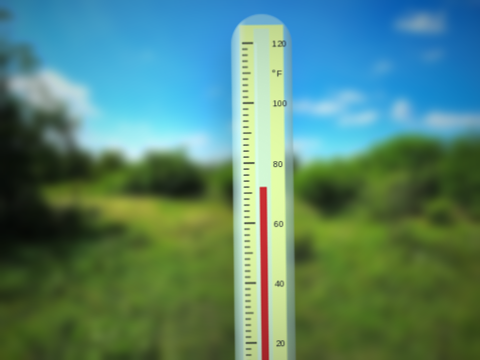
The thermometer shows 72 °F
